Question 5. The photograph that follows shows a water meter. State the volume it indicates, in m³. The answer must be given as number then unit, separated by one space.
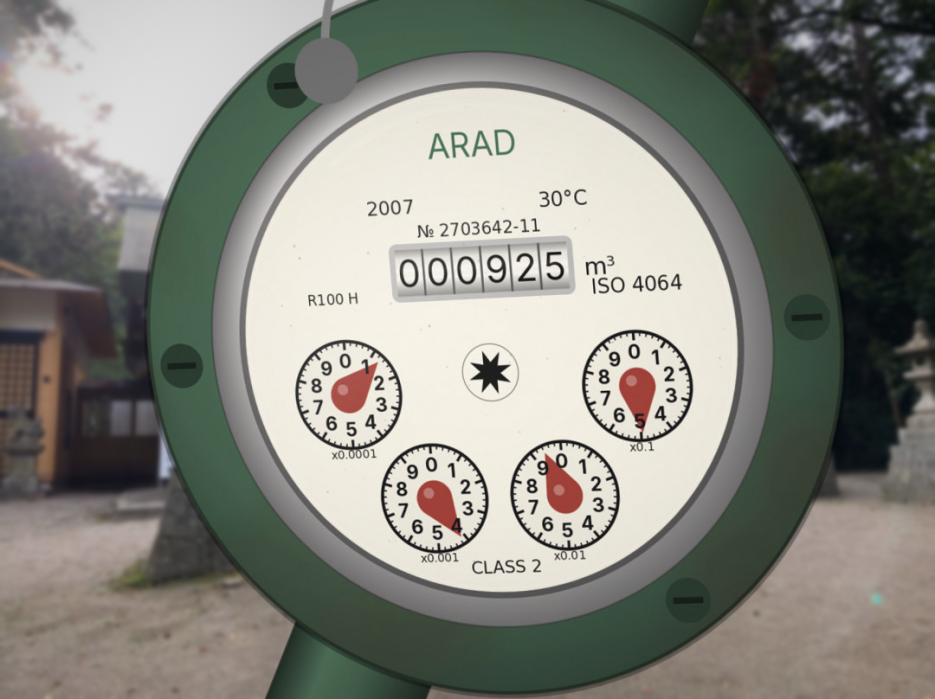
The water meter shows 925.4941 m³
